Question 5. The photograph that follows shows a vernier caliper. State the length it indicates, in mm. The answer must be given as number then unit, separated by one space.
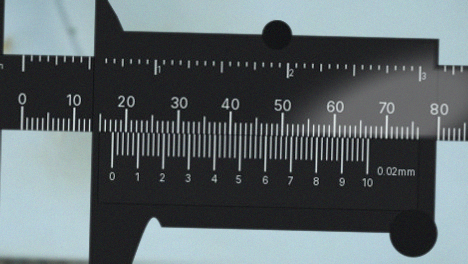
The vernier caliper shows 17.5 mm
